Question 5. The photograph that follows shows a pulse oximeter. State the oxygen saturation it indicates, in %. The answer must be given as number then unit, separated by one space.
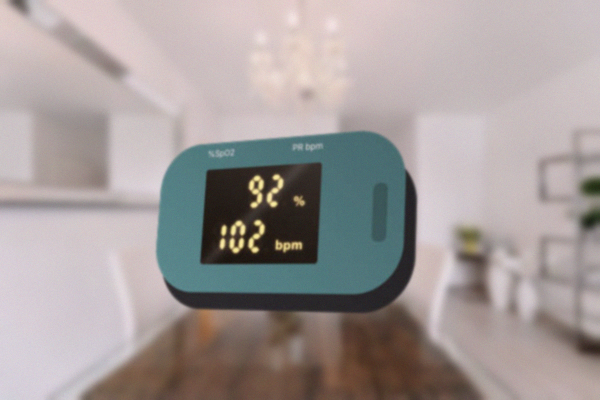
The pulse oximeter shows 92 %
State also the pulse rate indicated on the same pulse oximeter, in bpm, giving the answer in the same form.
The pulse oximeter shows 102 bpm
